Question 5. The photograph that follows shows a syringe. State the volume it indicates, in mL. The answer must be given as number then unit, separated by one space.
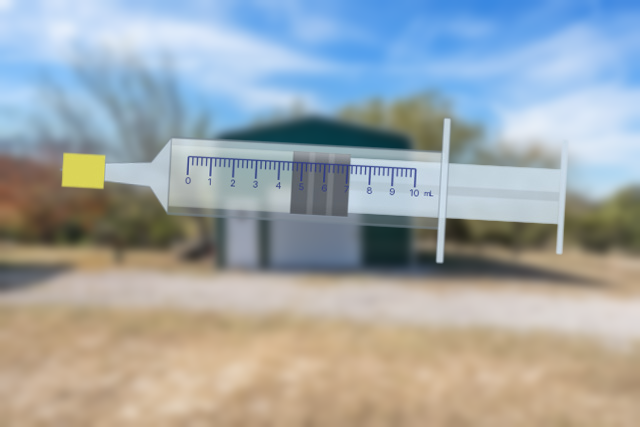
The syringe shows 4.6 mL
